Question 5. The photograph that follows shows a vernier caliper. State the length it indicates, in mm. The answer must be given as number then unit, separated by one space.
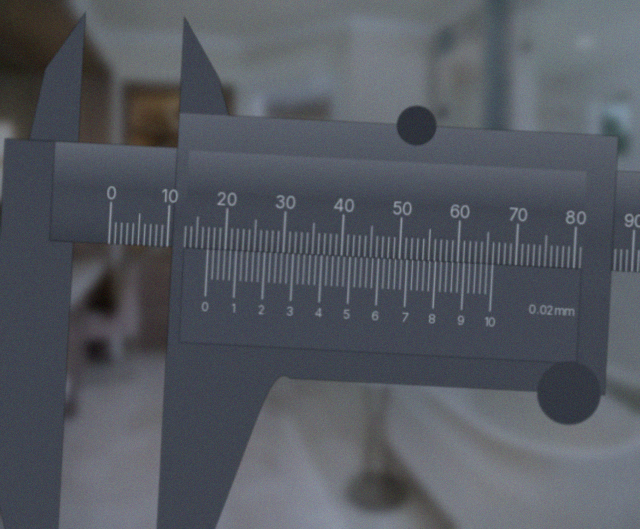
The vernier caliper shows 17.0 mm
